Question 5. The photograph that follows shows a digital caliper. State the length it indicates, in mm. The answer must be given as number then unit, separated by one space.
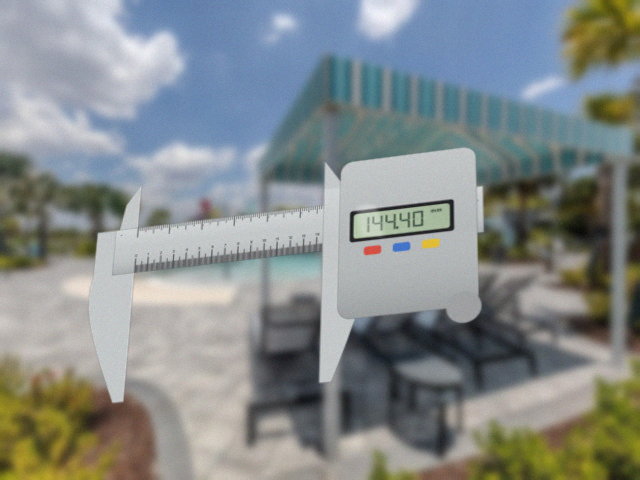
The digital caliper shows 144.40 mm
